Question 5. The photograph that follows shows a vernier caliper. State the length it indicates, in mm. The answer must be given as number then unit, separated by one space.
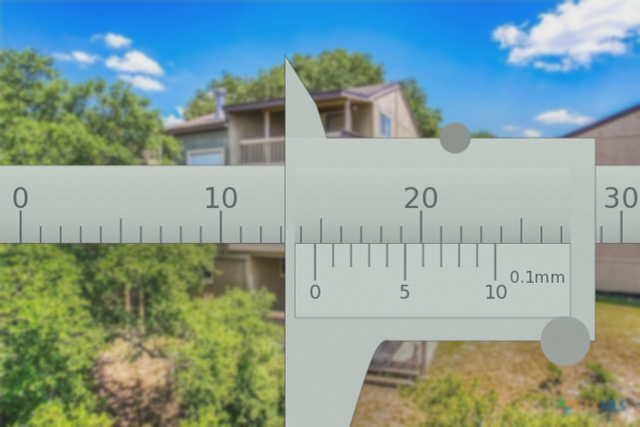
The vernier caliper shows 14.7 mm
